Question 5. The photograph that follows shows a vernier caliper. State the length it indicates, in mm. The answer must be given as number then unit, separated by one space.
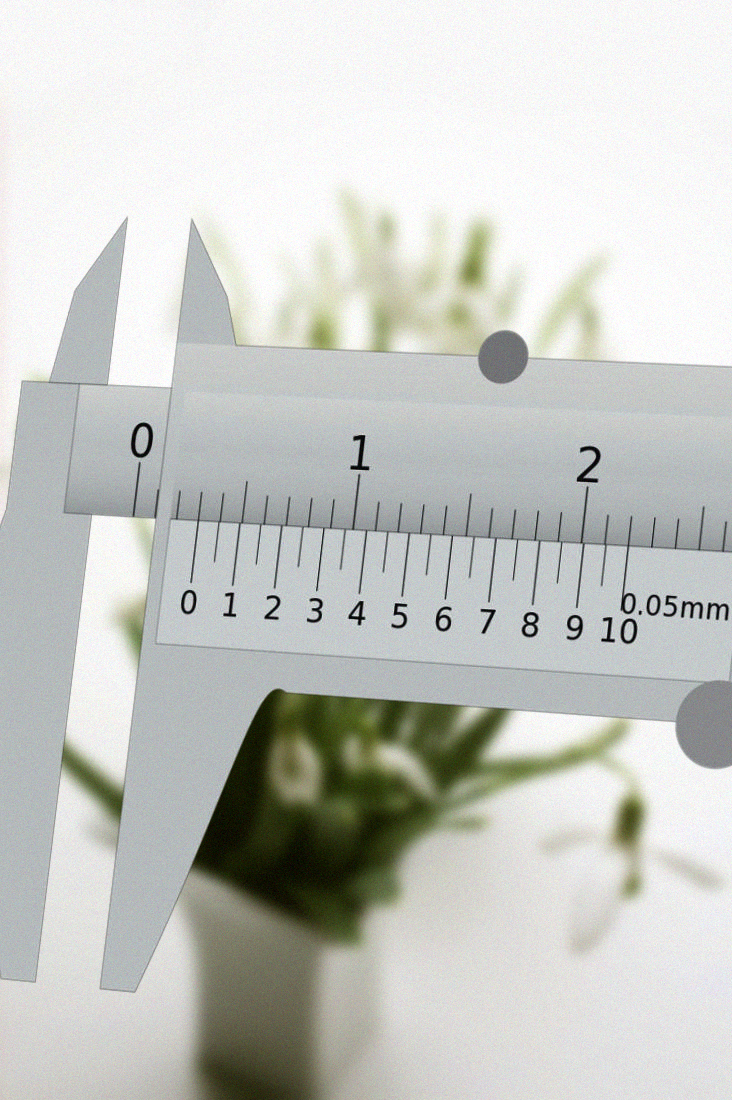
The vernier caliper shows 3.0 mm
